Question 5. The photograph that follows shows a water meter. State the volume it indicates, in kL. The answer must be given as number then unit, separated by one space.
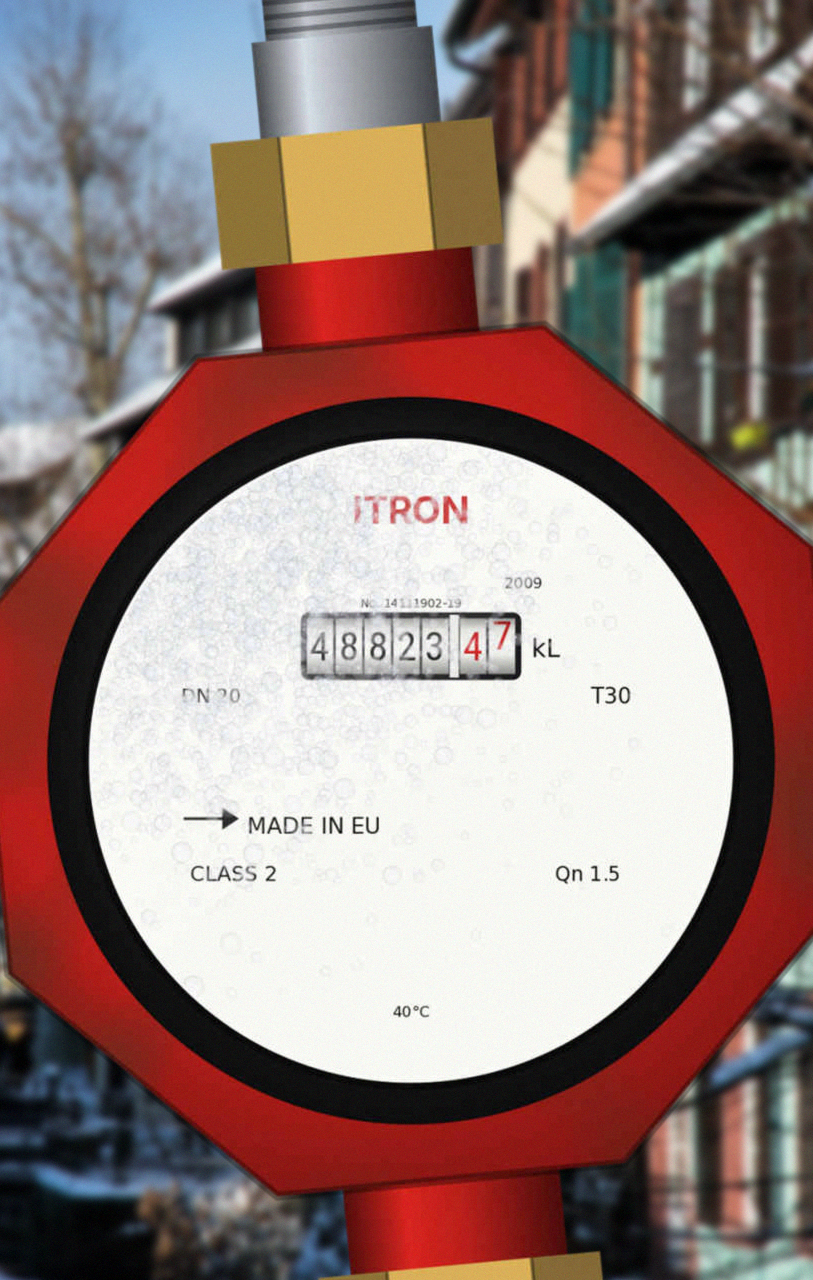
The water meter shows 48823.47 kL
